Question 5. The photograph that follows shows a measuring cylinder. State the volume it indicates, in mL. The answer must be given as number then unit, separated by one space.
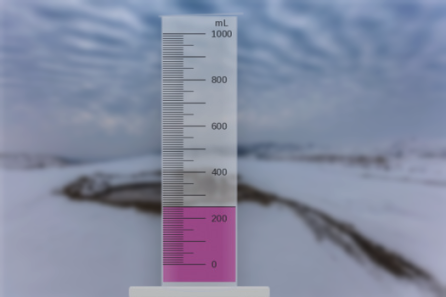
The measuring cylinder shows 250 mL
